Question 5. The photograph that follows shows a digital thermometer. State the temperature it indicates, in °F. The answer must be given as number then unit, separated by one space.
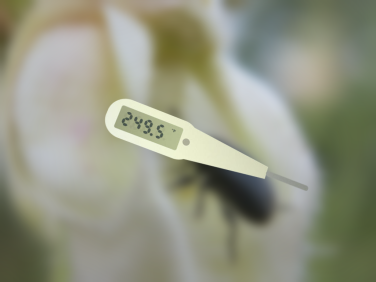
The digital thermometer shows 249.5 °F
